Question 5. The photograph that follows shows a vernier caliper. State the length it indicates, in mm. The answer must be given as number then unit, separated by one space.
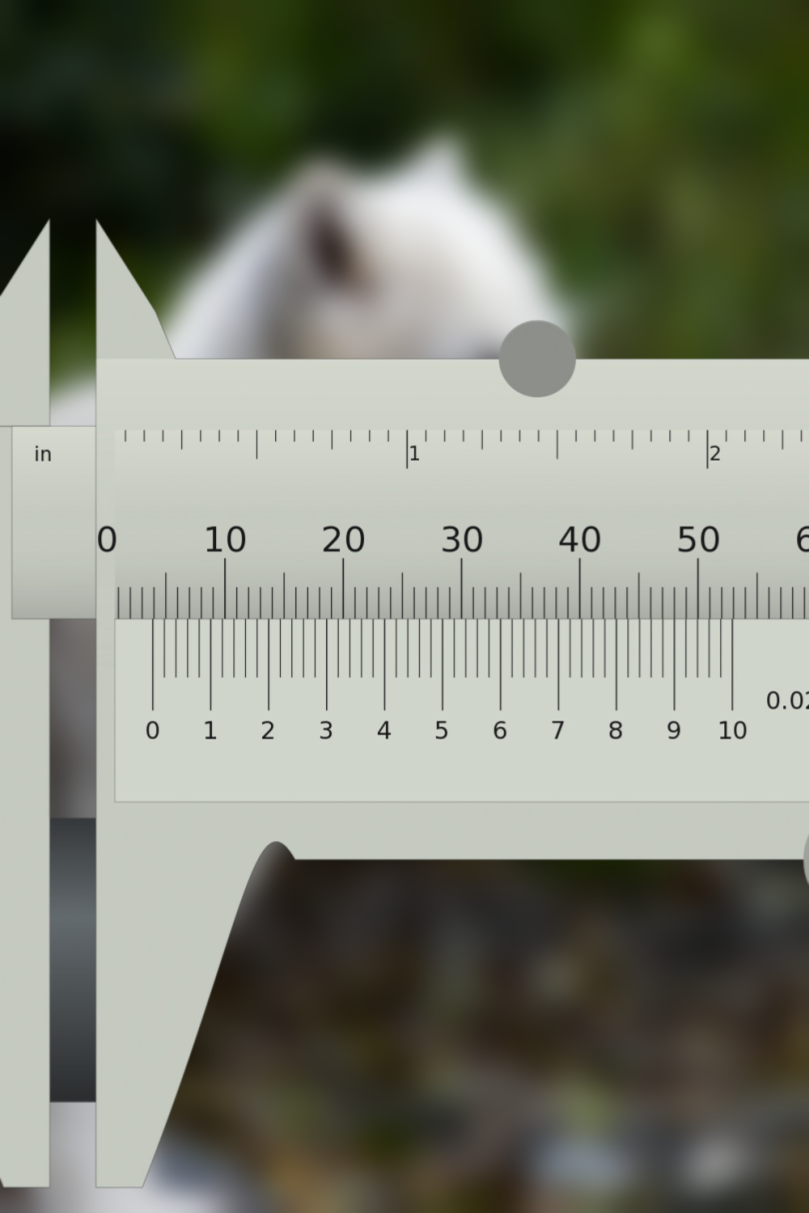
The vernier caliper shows 3.9 mm
